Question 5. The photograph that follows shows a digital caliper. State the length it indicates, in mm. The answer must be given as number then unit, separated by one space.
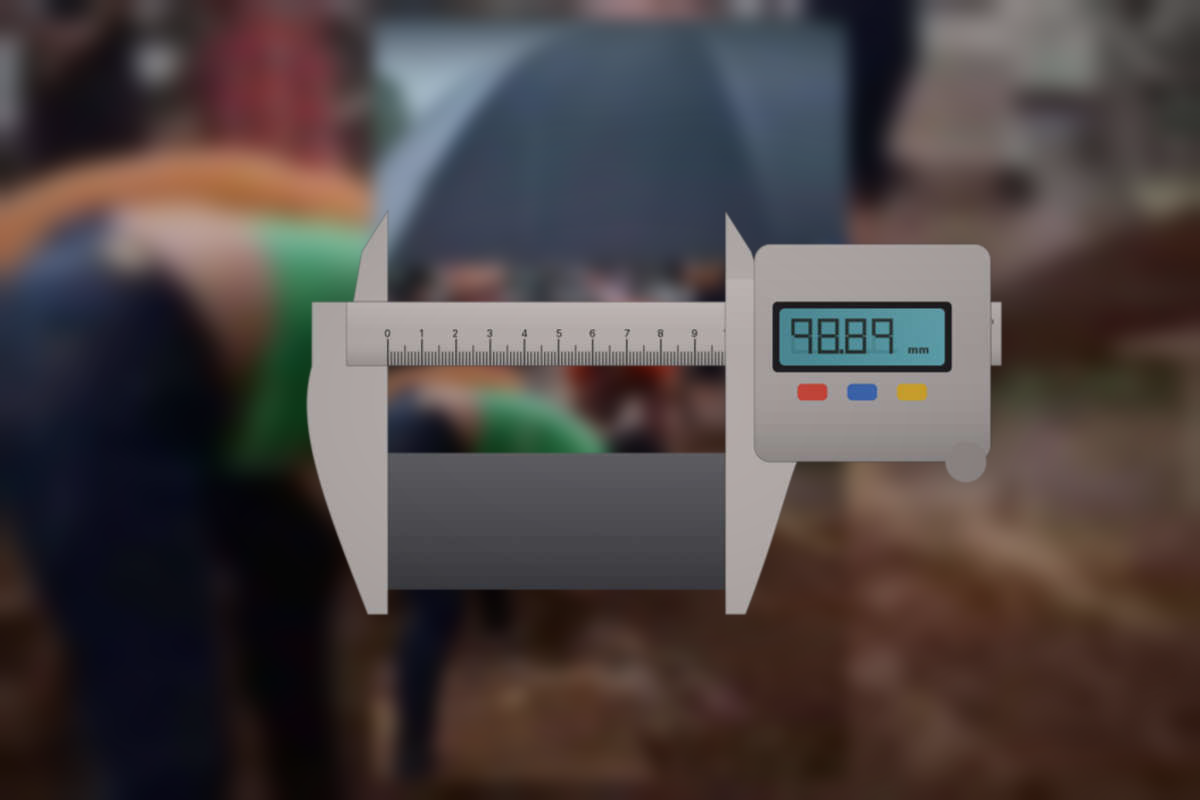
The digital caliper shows 98.89 mm
